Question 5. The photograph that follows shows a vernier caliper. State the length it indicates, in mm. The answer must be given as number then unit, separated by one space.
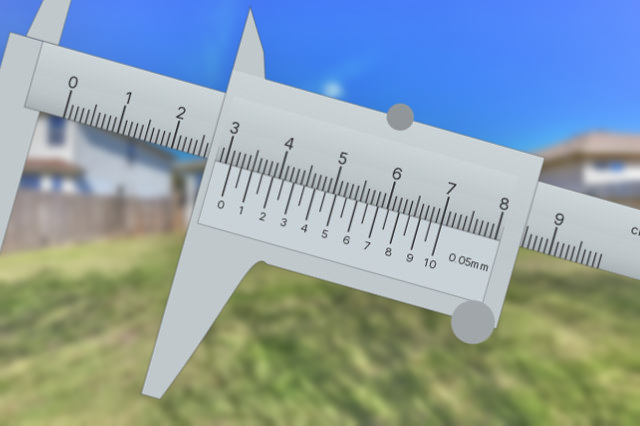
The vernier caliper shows 31.0 mm
